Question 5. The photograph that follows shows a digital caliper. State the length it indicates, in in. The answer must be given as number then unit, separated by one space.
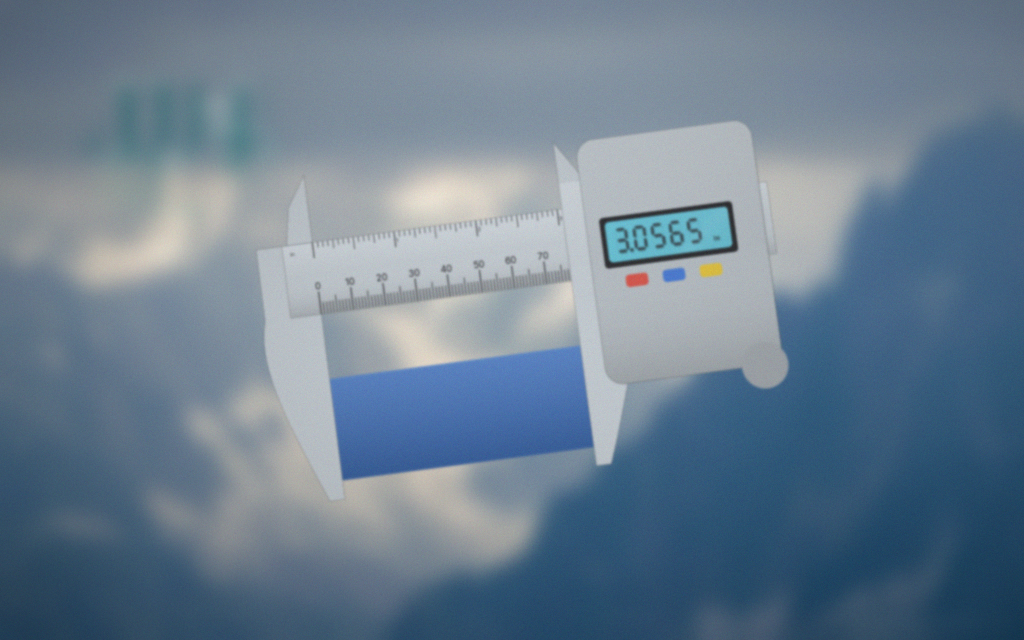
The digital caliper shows 3.0565 in
